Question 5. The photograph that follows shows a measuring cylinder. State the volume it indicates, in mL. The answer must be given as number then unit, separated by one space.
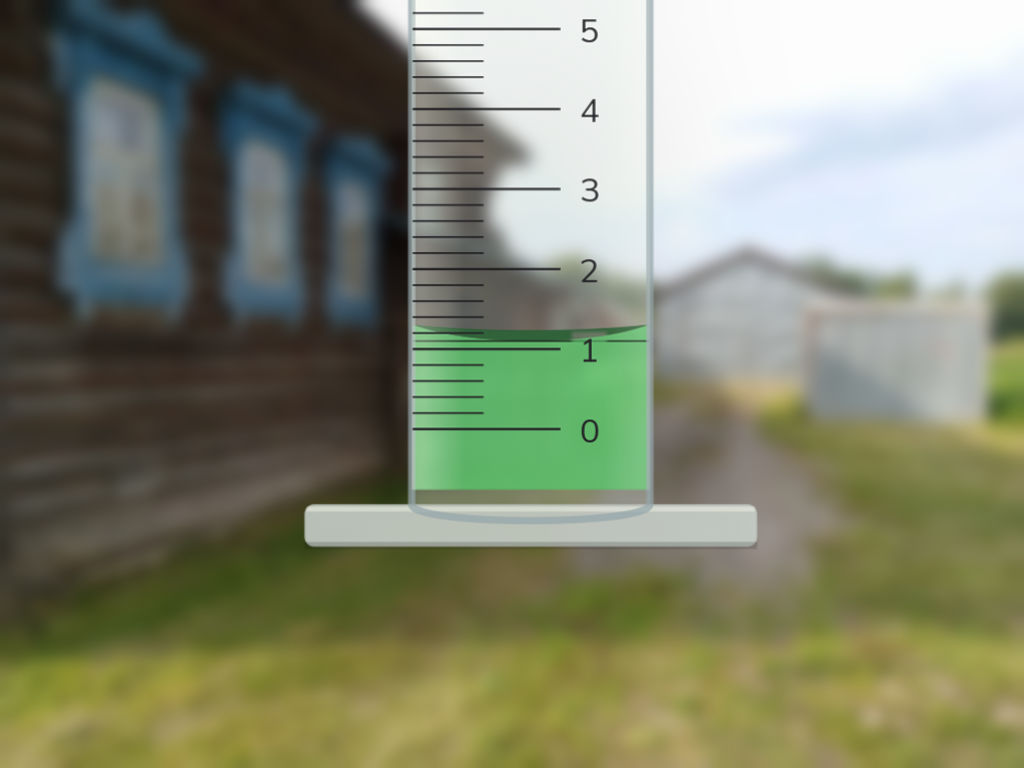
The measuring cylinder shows 1.1 mL
